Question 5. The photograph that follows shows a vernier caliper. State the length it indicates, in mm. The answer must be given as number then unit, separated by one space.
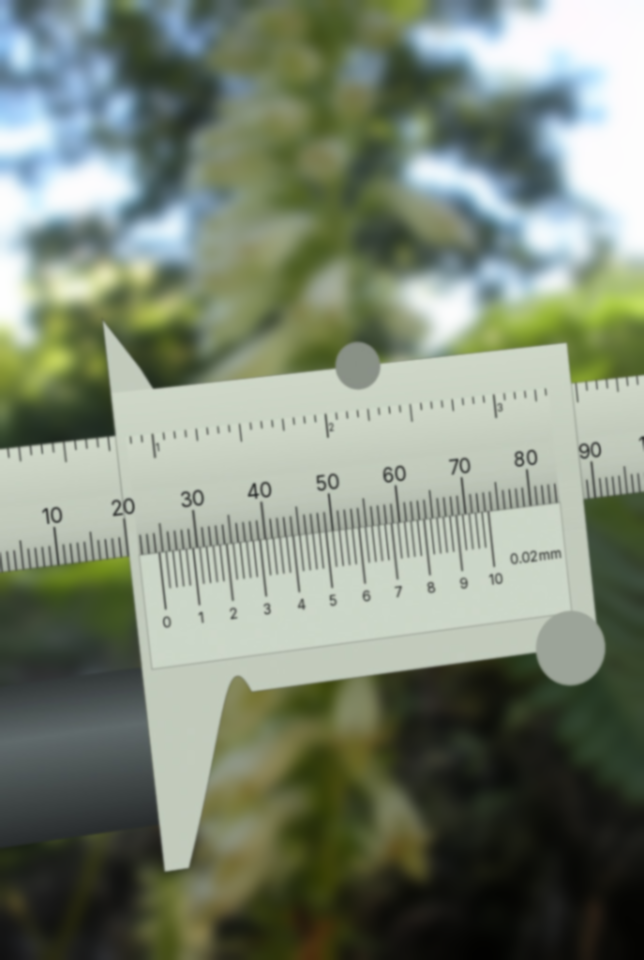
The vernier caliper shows 24.5 mm
